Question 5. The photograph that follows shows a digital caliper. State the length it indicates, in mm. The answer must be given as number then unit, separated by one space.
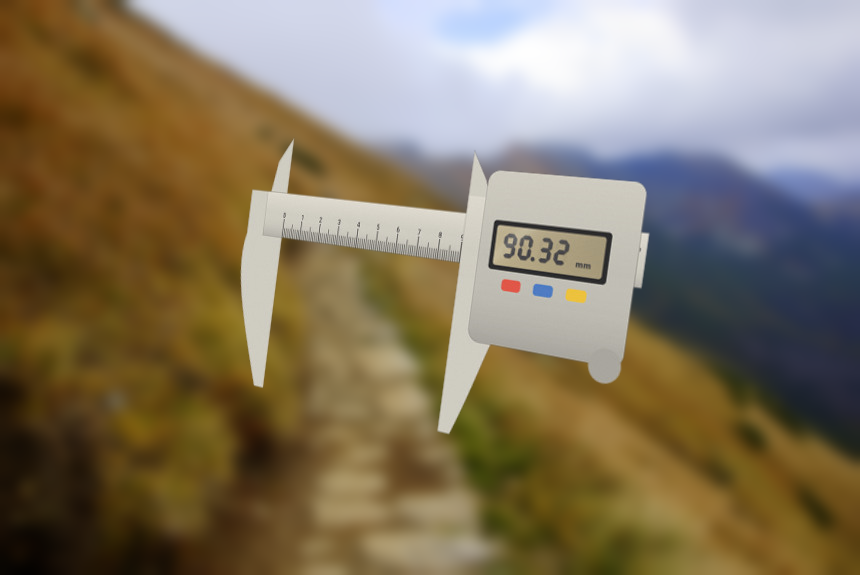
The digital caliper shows 90.32 mm
